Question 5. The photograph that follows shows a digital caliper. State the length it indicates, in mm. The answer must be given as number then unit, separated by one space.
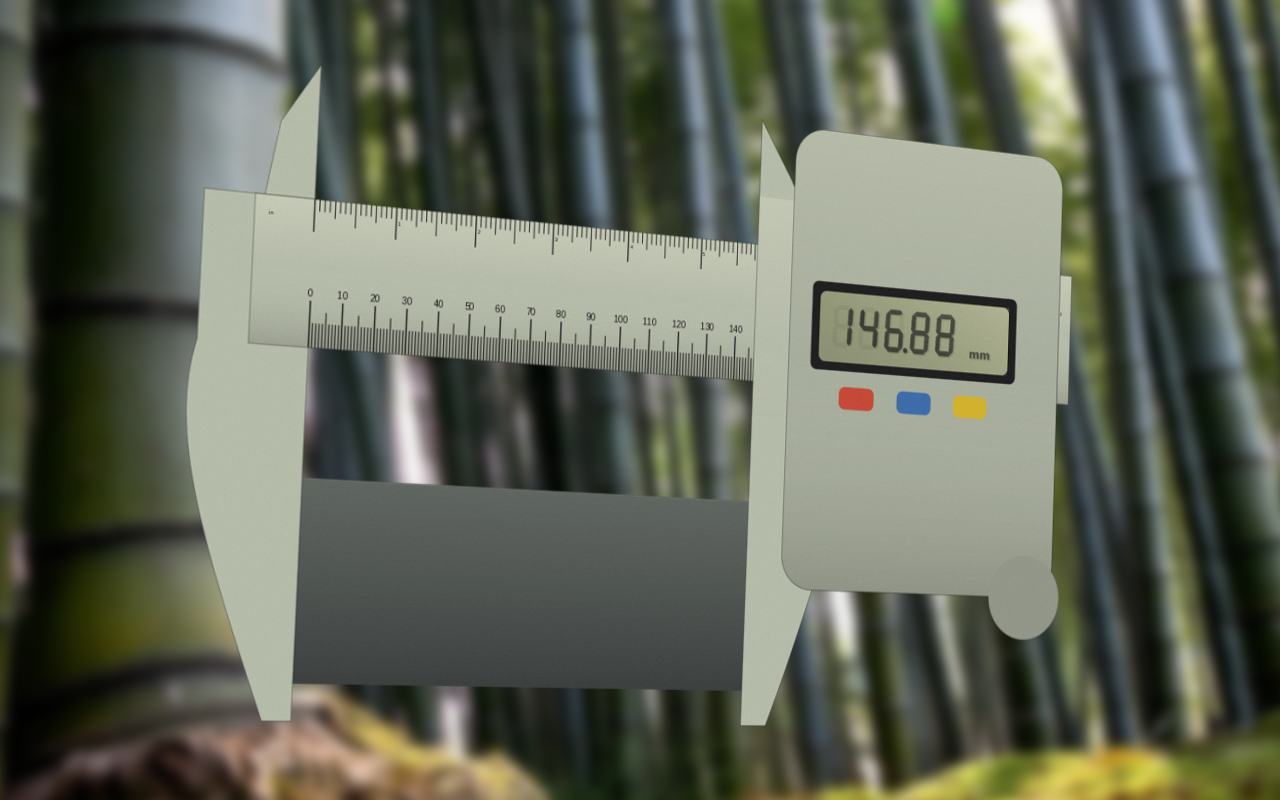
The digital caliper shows 146.88 mm
